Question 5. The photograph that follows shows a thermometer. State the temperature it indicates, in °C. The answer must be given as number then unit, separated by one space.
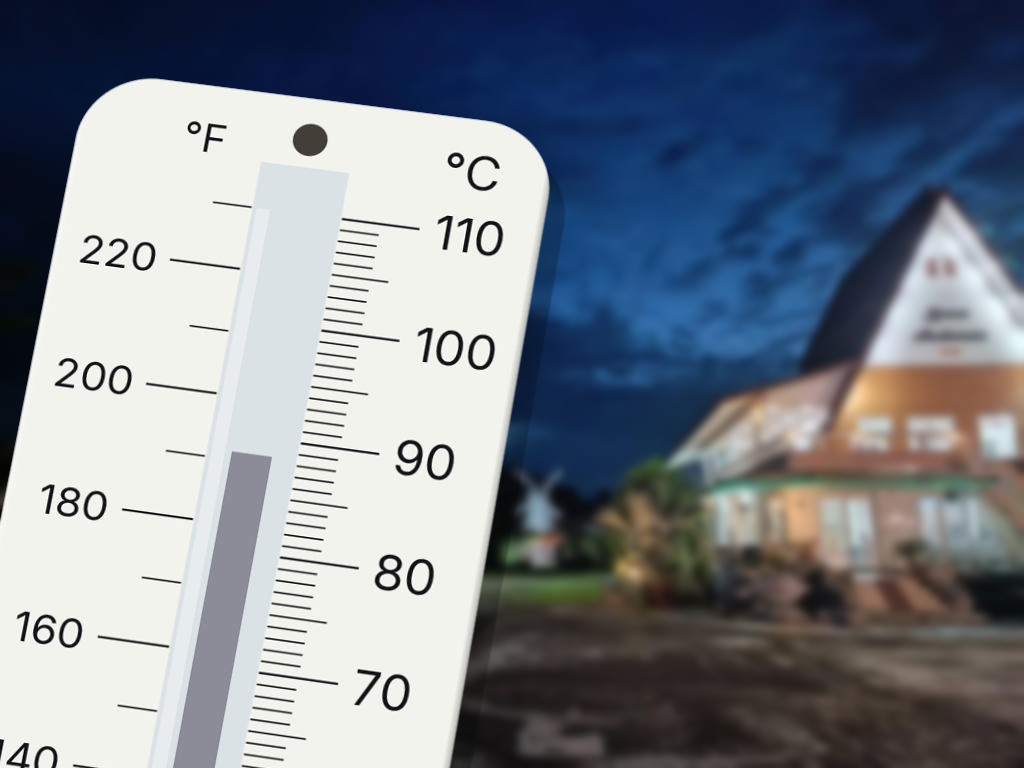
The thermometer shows 88.5 °C
